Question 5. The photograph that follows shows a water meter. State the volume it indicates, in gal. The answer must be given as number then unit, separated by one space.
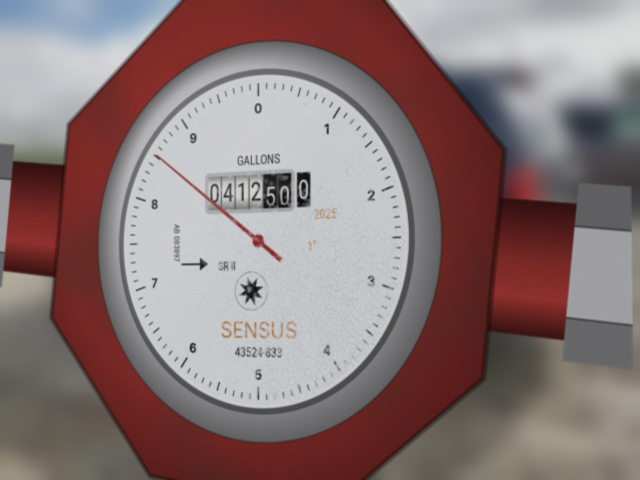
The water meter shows 412498.5 gal
